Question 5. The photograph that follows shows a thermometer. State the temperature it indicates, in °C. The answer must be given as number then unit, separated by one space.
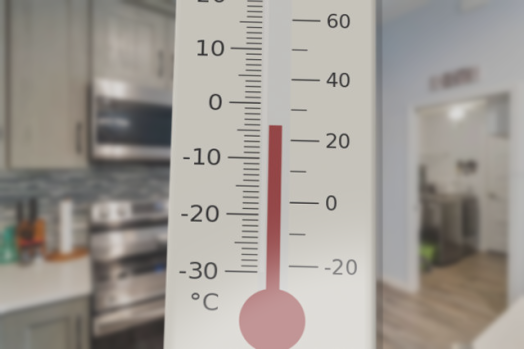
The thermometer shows -4 °C
